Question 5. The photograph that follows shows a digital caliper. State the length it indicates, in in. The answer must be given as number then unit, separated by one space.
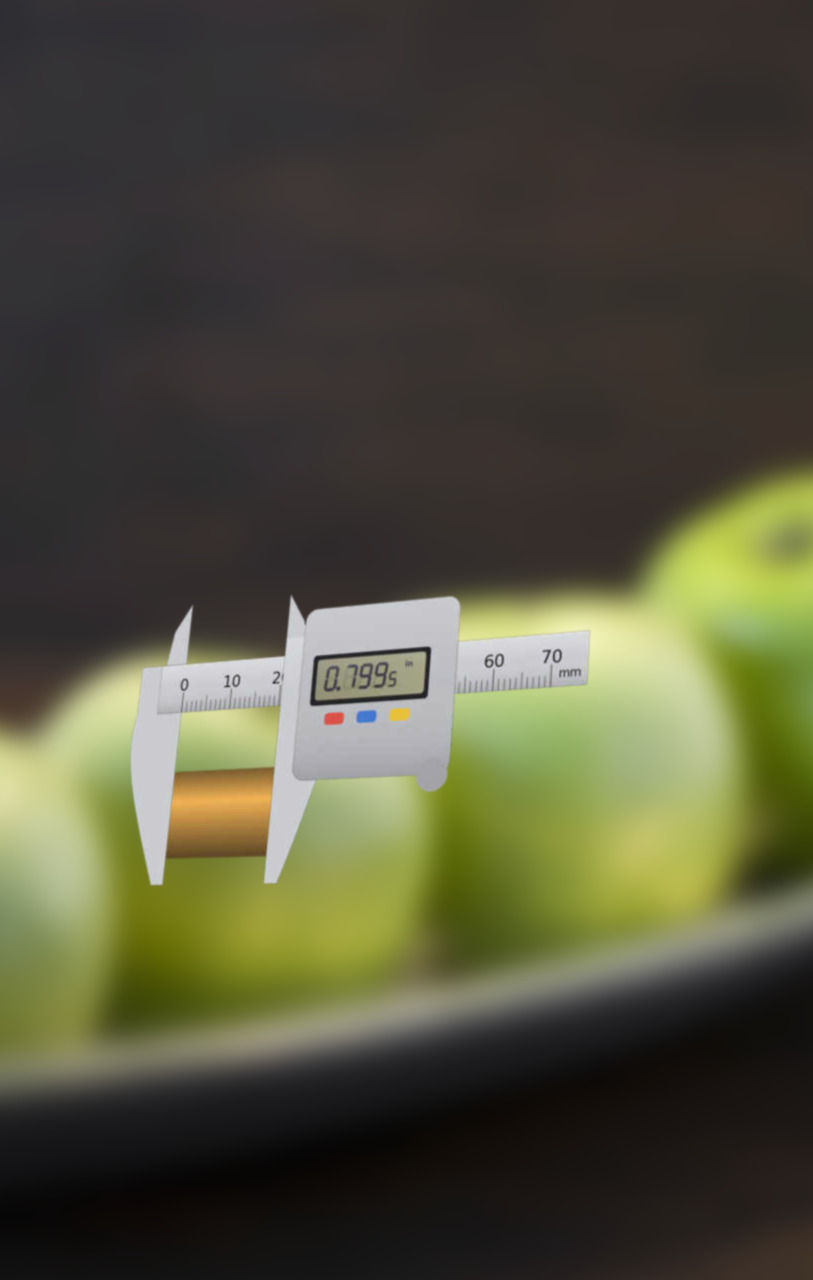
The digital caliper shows 0.7995 in
